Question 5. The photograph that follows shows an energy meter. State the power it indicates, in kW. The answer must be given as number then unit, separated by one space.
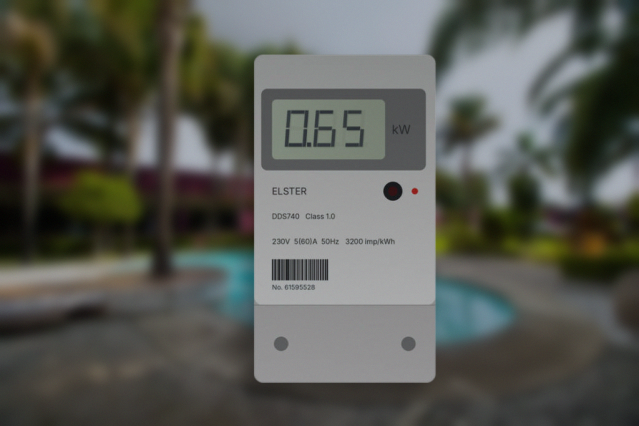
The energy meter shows 0.65 kW
